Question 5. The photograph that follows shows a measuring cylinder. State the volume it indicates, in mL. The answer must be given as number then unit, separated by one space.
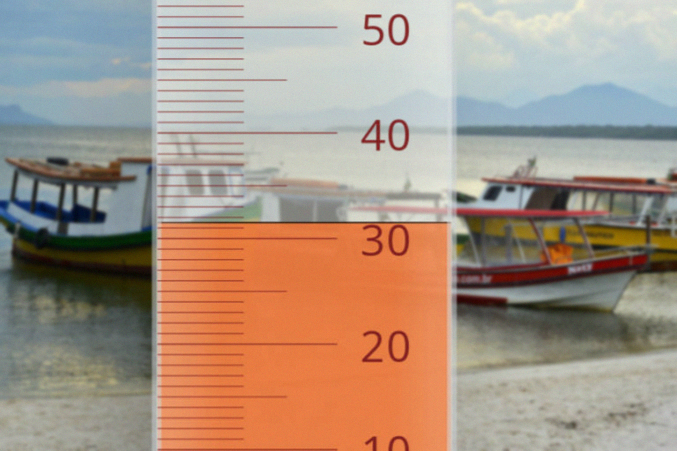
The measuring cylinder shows 31.5 mL
